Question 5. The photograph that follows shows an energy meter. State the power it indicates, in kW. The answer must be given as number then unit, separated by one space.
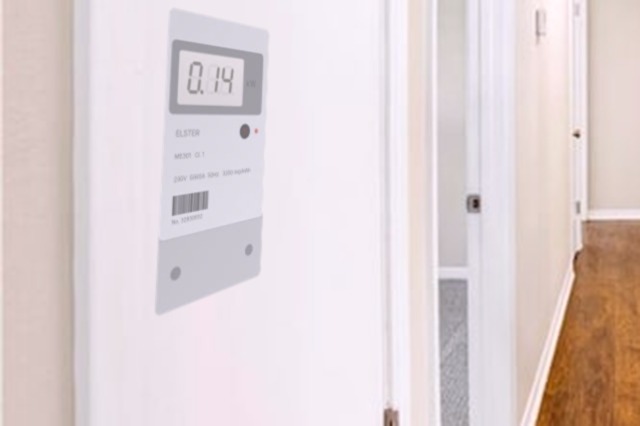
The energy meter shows 0.14 kW
